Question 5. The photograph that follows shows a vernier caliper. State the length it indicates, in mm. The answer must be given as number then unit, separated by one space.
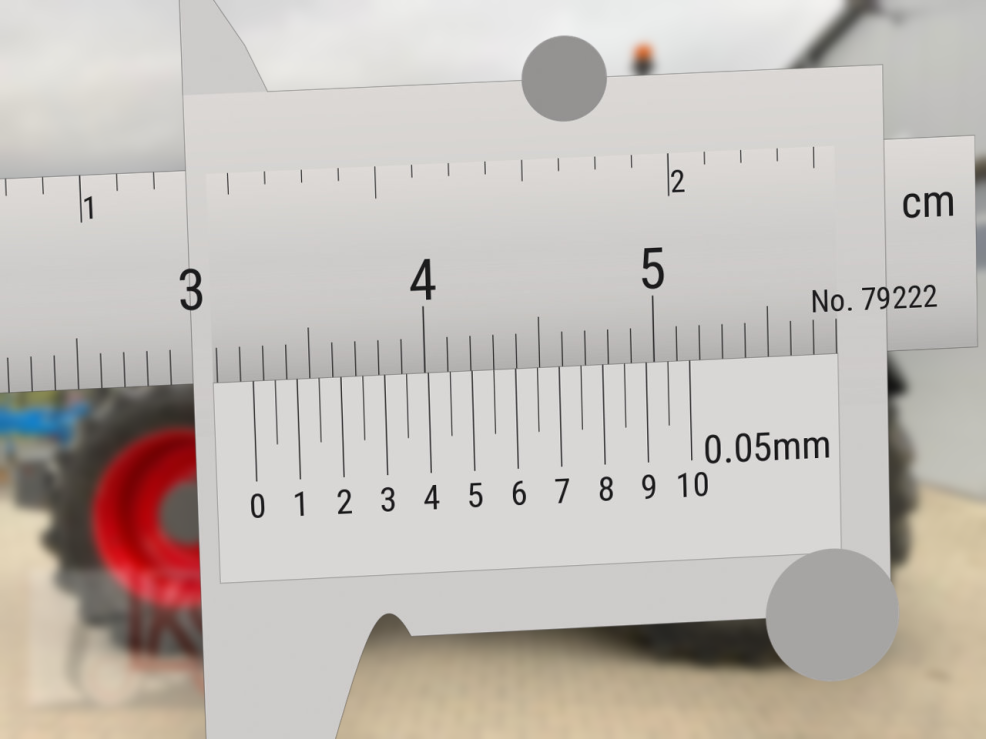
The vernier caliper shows 32.55 mm
